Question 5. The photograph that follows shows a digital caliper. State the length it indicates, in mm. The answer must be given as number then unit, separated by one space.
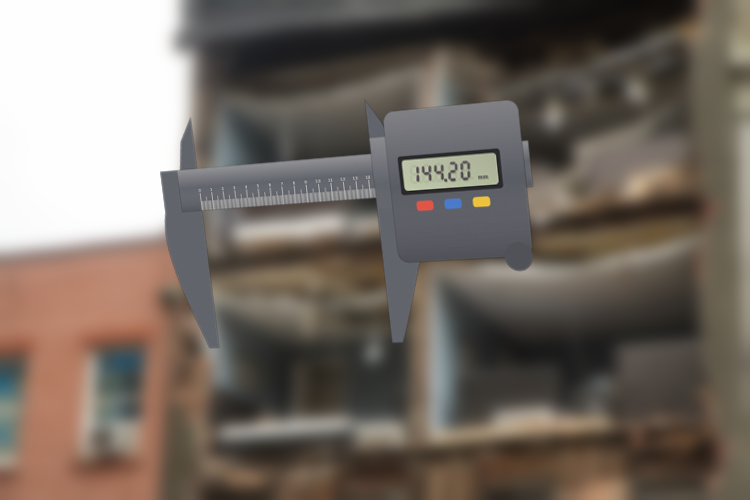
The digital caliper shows 144.20 mm
